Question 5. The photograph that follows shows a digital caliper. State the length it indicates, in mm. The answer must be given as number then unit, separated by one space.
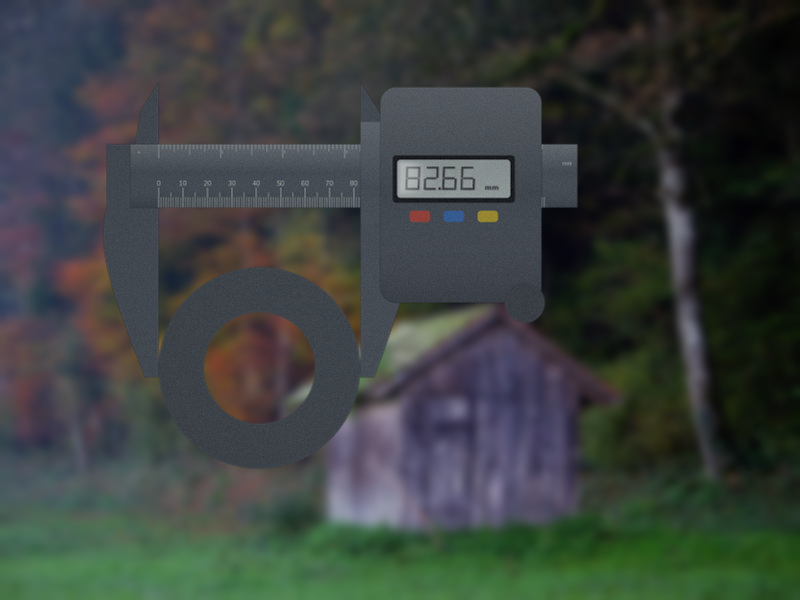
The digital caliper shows 82.66 mm
